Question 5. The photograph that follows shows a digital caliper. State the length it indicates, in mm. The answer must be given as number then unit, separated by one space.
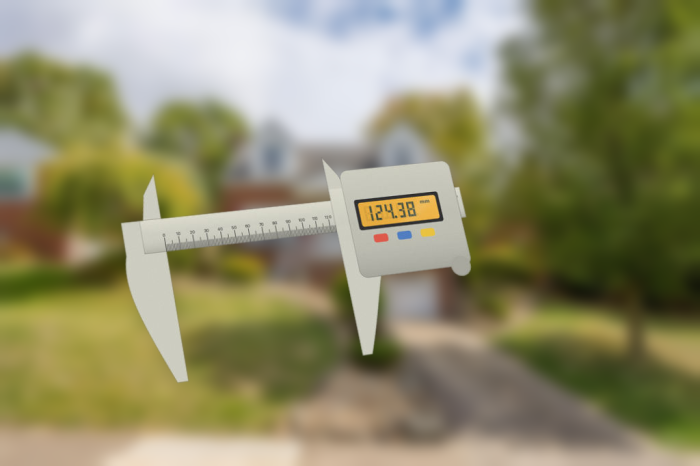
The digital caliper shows 124.38 mm
